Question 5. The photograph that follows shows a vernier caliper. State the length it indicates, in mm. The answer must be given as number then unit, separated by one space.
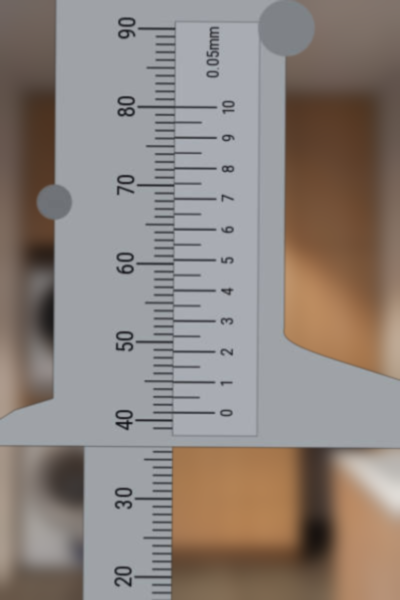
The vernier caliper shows 41.0 mm
